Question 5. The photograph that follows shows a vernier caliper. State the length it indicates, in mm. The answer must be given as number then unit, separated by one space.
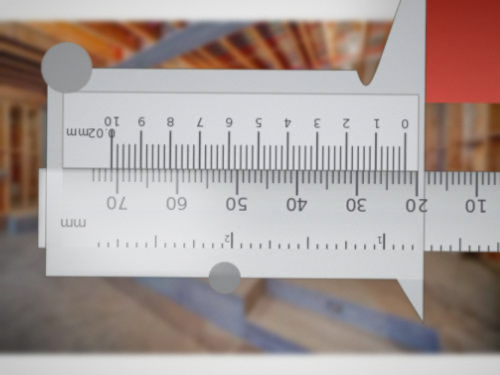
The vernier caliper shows 22.0 mm
